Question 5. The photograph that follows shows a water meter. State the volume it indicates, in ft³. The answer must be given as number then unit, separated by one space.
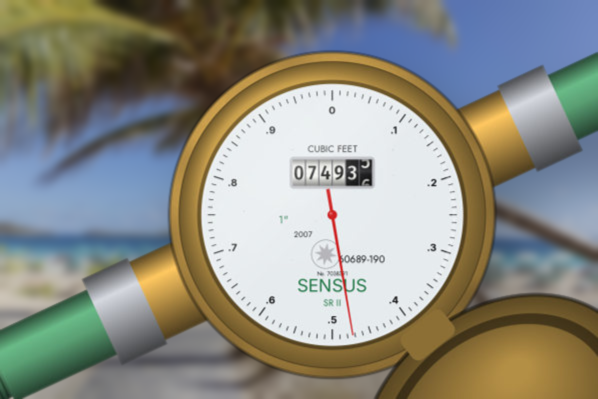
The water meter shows 74935.47 ft³
